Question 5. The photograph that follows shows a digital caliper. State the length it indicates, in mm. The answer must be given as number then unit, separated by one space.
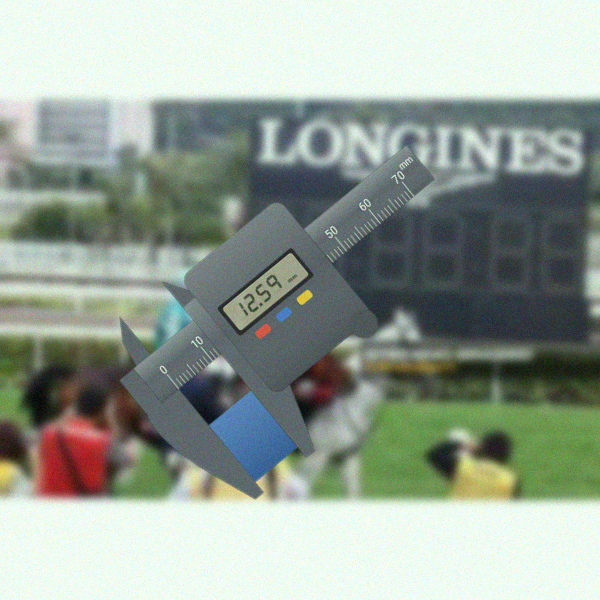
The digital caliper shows 12.59 mm
